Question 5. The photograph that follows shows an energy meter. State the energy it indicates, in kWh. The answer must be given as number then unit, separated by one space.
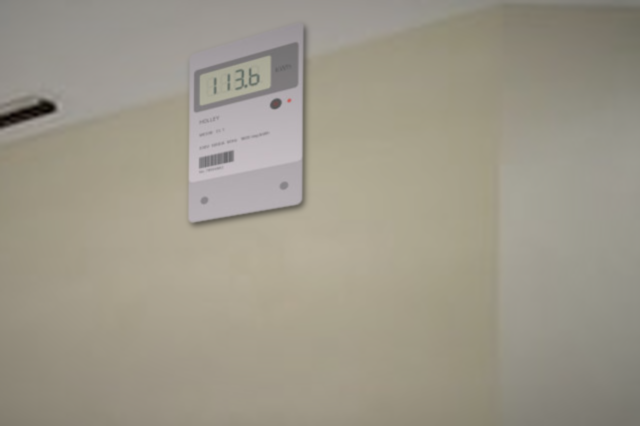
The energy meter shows 113.6 kWh
